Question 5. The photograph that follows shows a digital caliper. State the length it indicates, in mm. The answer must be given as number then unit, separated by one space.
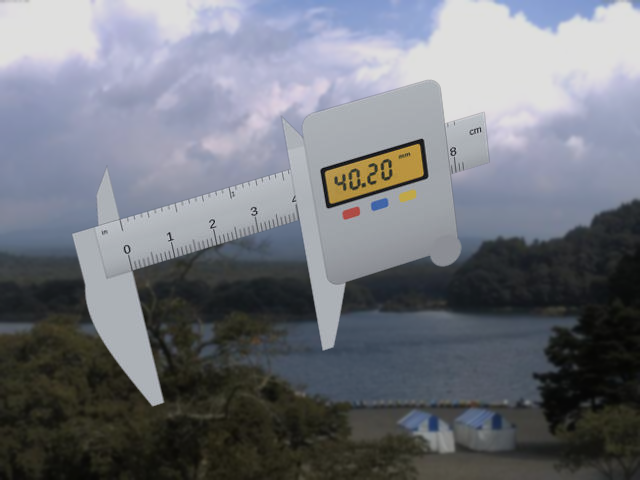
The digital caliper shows 40.20 mm
